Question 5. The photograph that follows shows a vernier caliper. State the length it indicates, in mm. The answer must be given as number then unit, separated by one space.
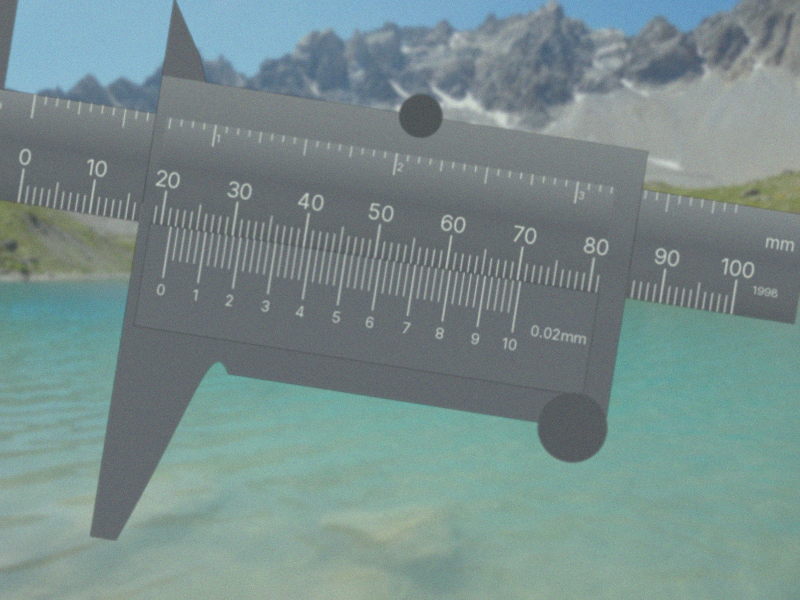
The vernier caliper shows 21.4 mm
